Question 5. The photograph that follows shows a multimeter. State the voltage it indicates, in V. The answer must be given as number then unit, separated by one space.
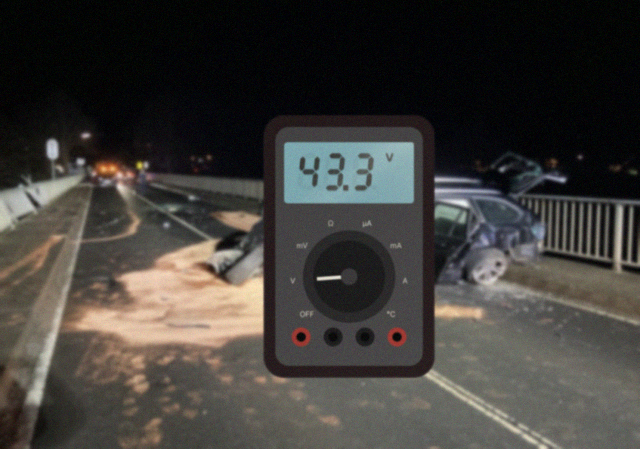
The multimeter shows 43.3 V
